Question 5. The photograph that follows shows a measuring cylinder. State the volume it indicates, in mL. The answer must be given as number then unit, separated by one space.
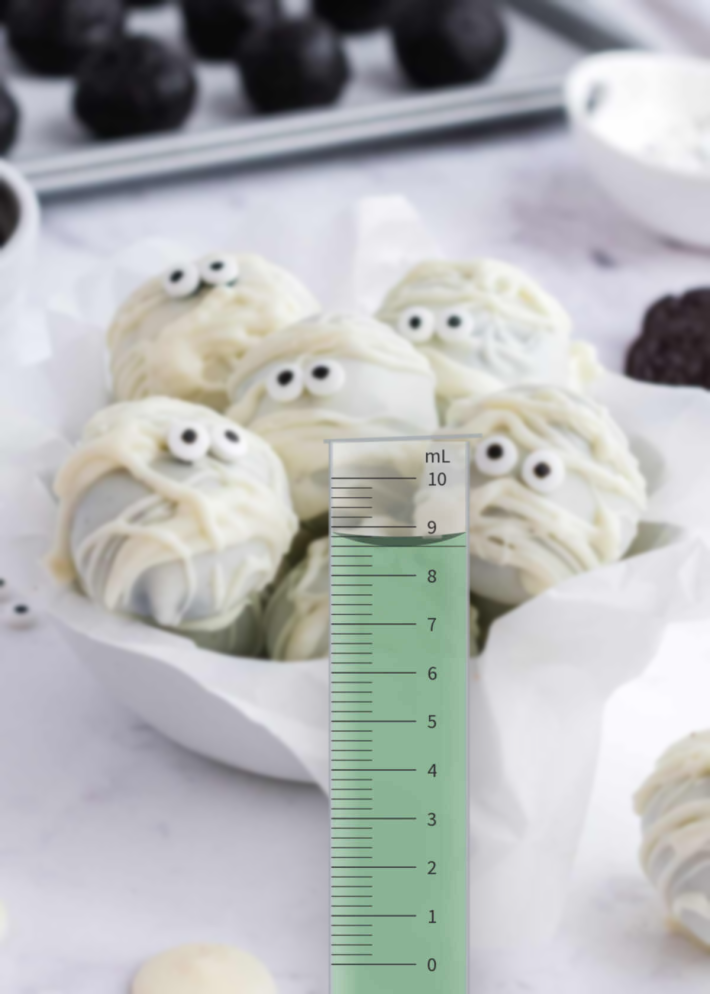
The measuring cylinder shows 8.6 mL
